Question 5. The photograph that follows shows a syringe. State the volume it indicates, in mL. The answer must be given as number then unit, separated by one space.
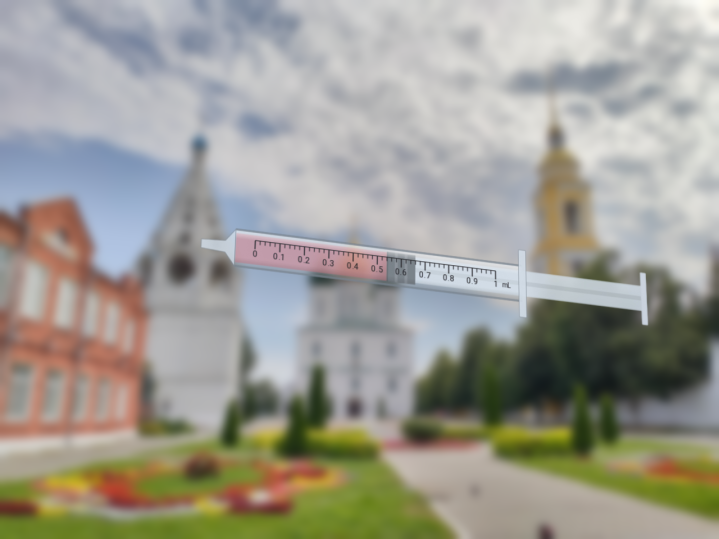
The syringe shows 0.54 mL
